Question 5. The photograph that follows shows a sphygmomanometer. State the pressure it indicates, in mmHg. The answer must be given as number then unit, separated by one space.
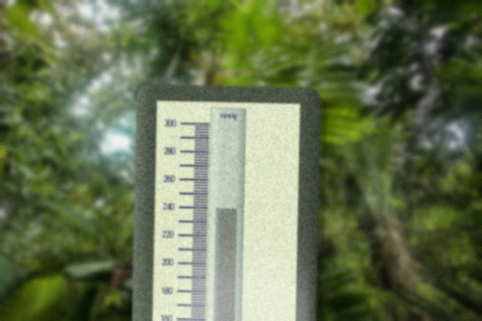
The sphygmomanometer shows 240 mmHg
